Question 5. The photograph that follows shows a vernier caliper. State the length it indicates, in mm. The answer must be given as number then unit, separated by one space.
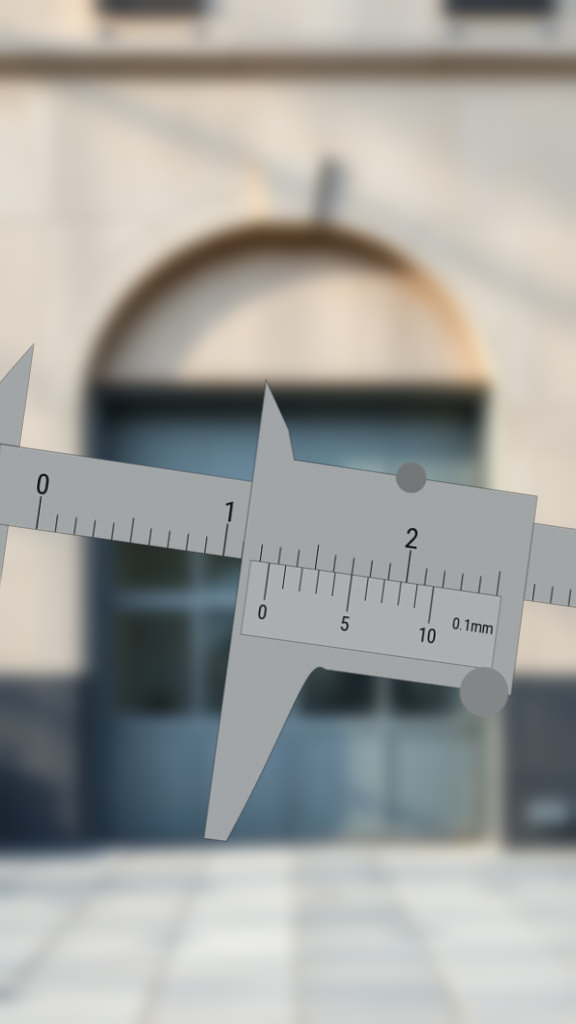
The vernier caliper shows 12.5 mm
